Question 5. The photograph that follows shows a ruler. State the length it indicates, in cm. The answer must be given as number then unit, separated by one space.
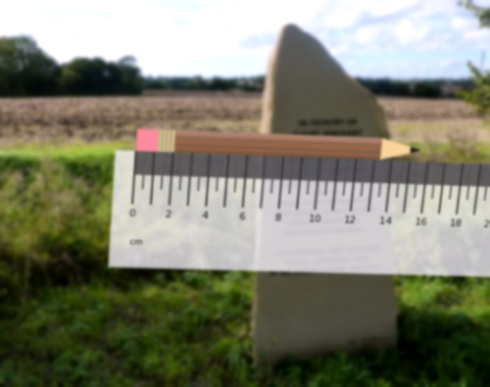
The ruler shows 15.5 cm
